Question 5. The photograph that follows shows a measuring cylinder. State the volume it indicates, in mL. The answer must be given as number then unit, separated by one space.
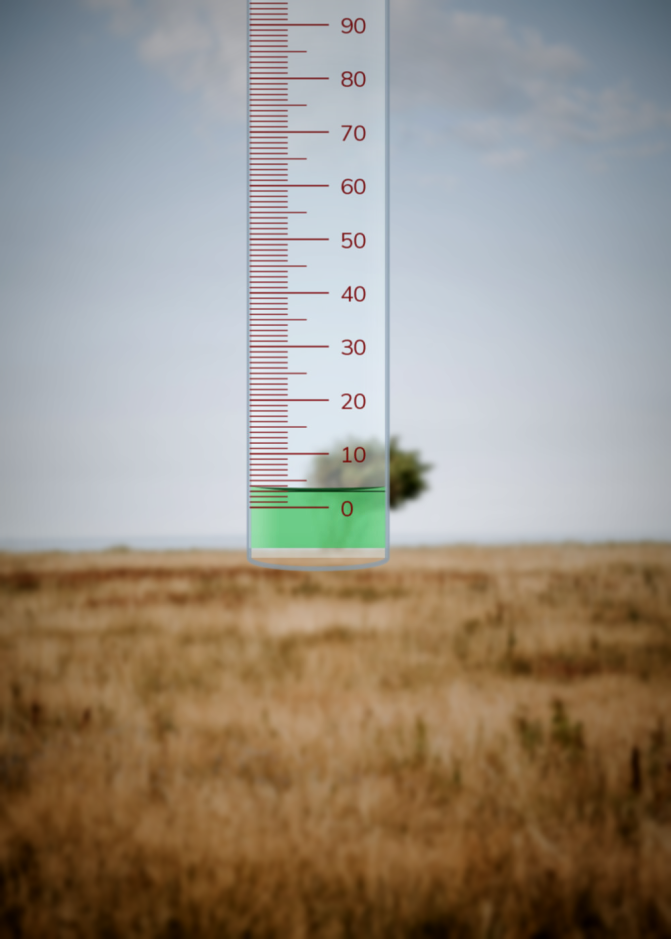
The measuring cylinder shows 3 mL
